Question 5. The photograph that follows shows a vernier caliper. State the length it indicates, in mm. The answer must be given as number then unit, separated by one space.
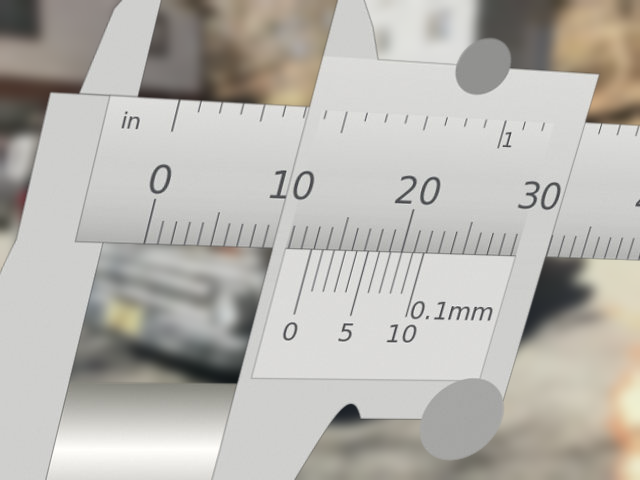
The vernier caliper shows 12.8 mm
